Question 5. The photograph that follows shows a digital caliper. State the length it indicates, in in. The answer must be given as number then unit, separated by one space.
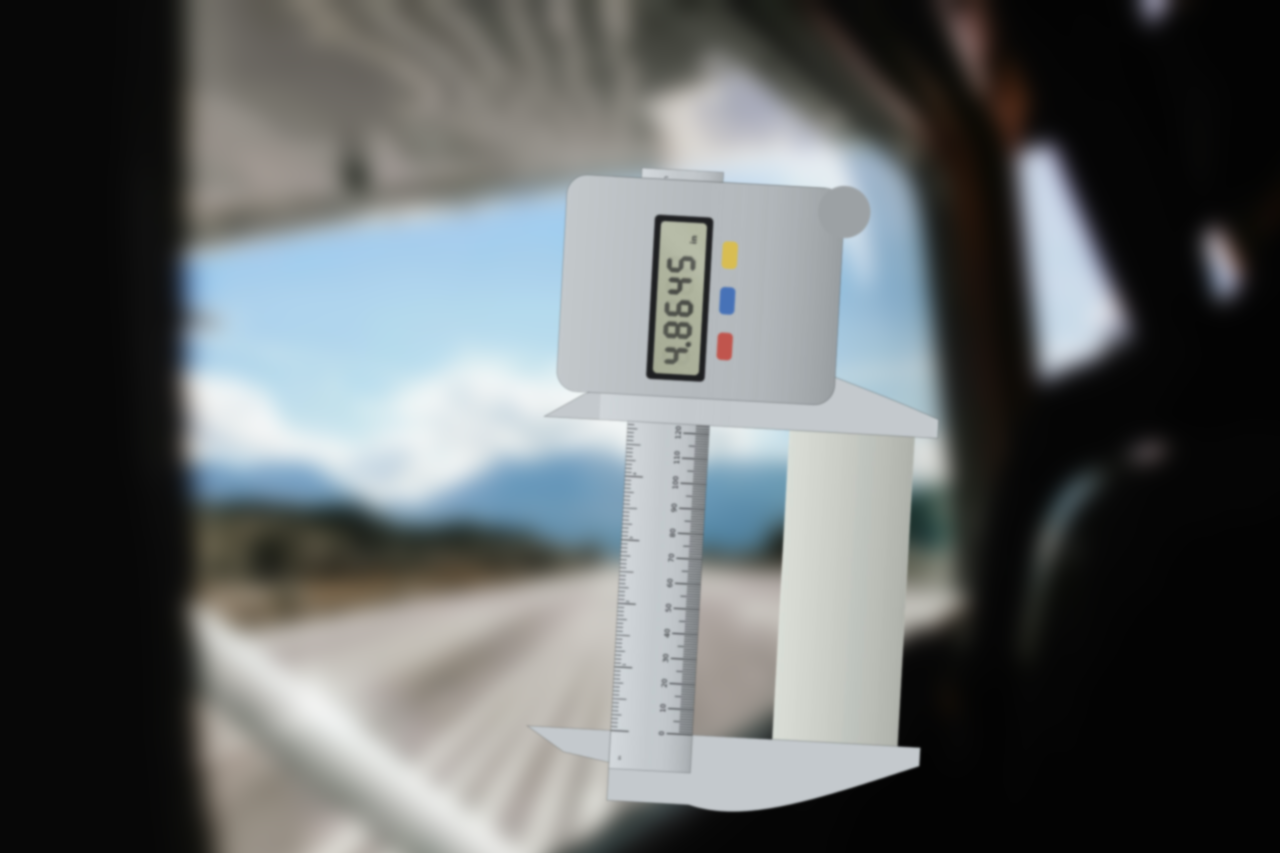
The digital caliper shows 4.8645 in
